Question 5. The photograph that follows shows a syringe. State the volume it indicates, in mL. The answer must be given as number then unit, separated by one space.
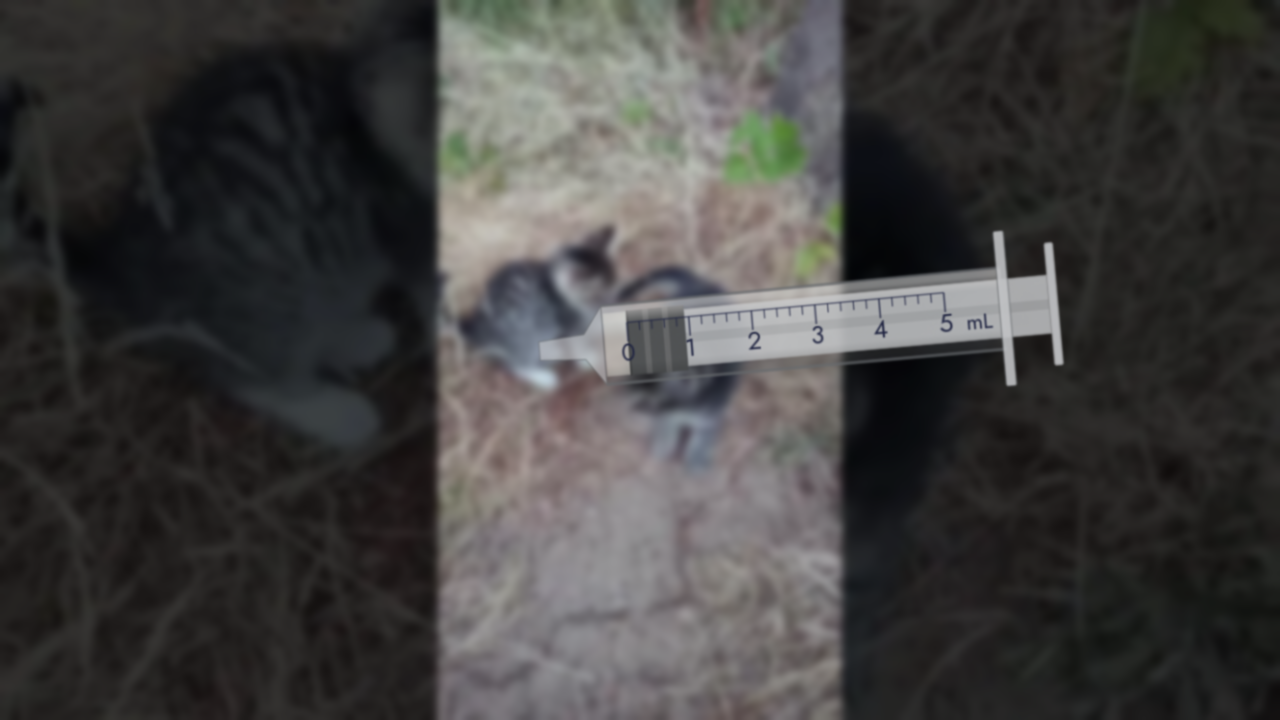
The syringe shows 0 mL
